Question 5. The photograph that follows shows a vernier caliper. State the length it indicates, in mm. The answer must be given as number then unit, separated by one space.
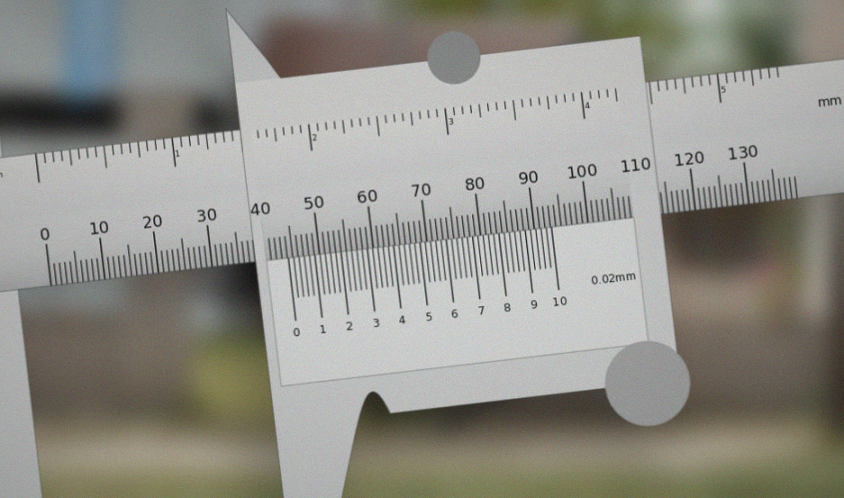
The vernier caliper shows 44.2 mm
